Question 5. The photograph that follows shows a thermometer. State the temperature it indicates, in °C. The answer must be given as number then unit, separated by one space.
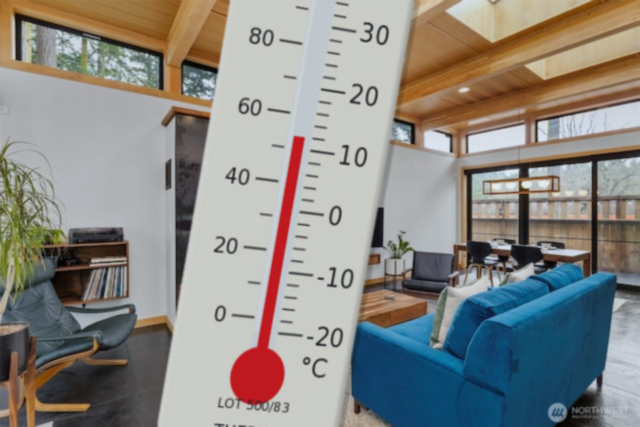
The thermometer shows 12 °C
